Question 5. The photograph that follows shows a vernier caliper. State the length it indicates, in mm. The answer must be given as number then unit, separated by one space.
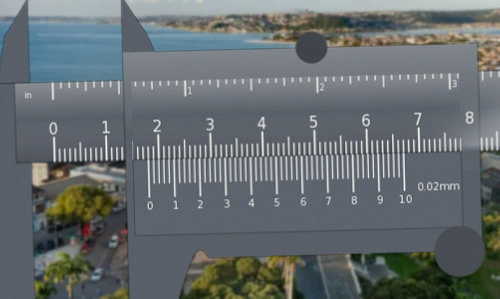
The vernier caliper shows 18.0 mm
